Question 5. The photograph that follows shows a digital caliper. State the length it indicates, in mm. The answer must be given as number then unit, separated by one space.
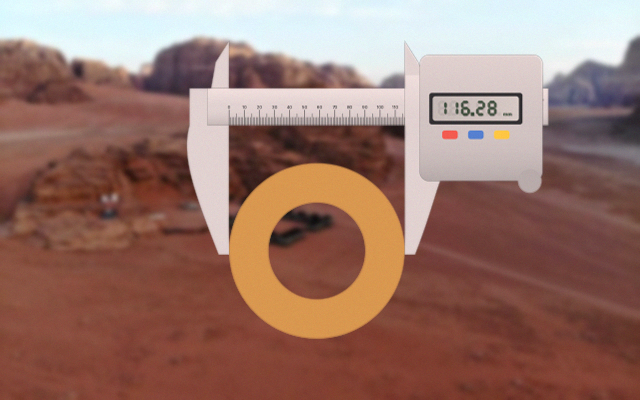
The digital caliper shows 116.28 mm
